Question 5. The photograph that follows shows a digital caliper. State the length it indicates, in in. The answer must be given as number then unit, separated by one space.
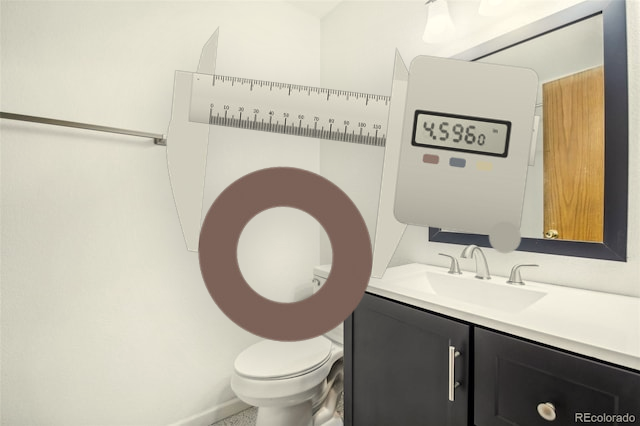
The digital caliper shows 4.5960 in
